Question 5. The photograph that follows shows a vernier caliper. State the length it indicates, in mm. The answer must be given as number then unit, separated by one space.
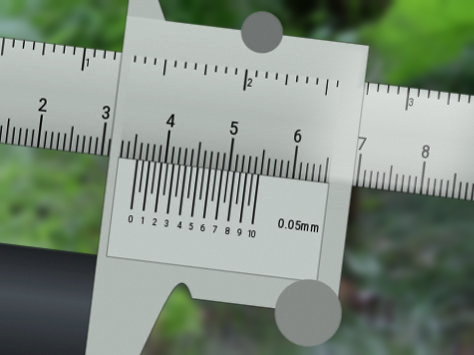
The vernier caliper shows 35.6 mm
